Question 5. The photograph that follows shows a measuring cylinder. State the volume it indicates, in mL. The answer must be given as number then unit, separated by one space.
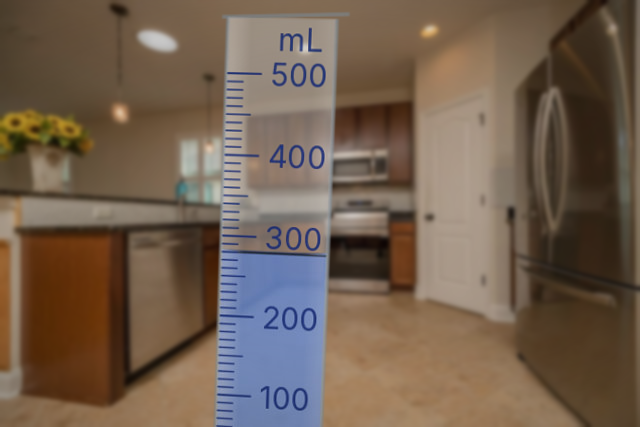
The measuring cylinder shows 280 mL
